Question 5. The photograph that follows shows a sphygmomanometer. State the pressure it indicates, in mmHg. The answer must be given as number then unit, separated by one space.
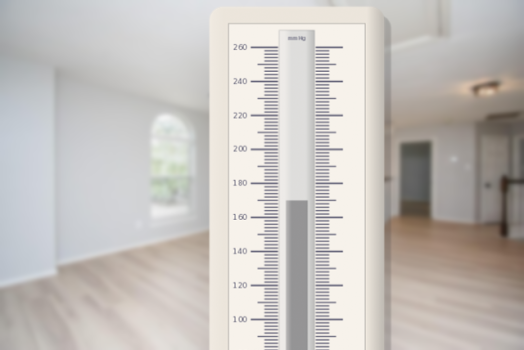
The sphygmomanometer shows 170 mmHg
